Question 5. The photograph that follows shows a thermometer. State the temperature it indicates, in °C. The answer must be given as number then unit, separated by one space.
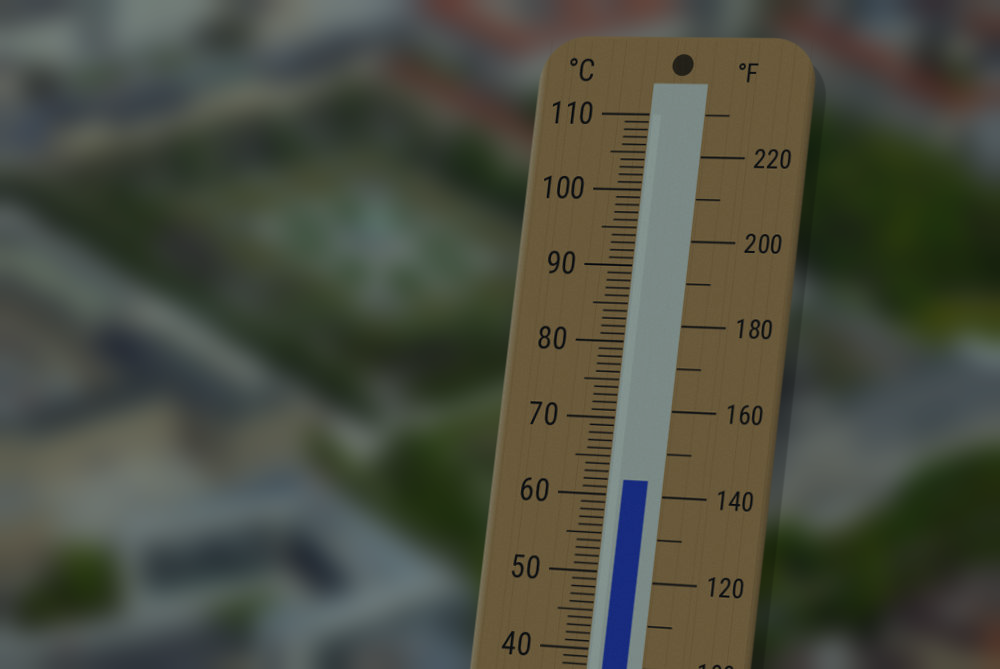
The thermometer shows 62 °C
